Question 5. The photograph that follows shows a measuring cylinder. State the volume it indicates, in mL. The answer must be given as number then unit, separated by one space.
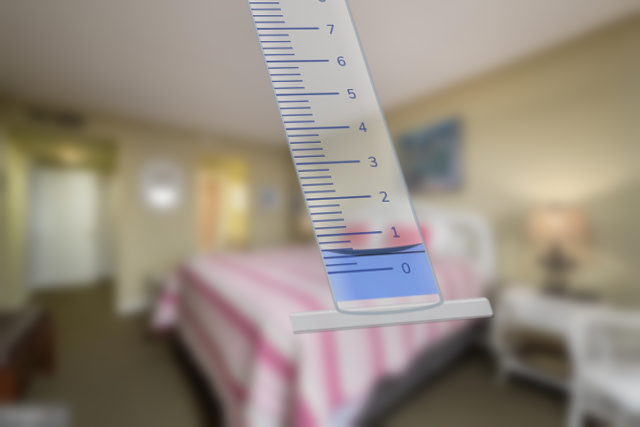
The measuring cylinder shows 0.4 mL
